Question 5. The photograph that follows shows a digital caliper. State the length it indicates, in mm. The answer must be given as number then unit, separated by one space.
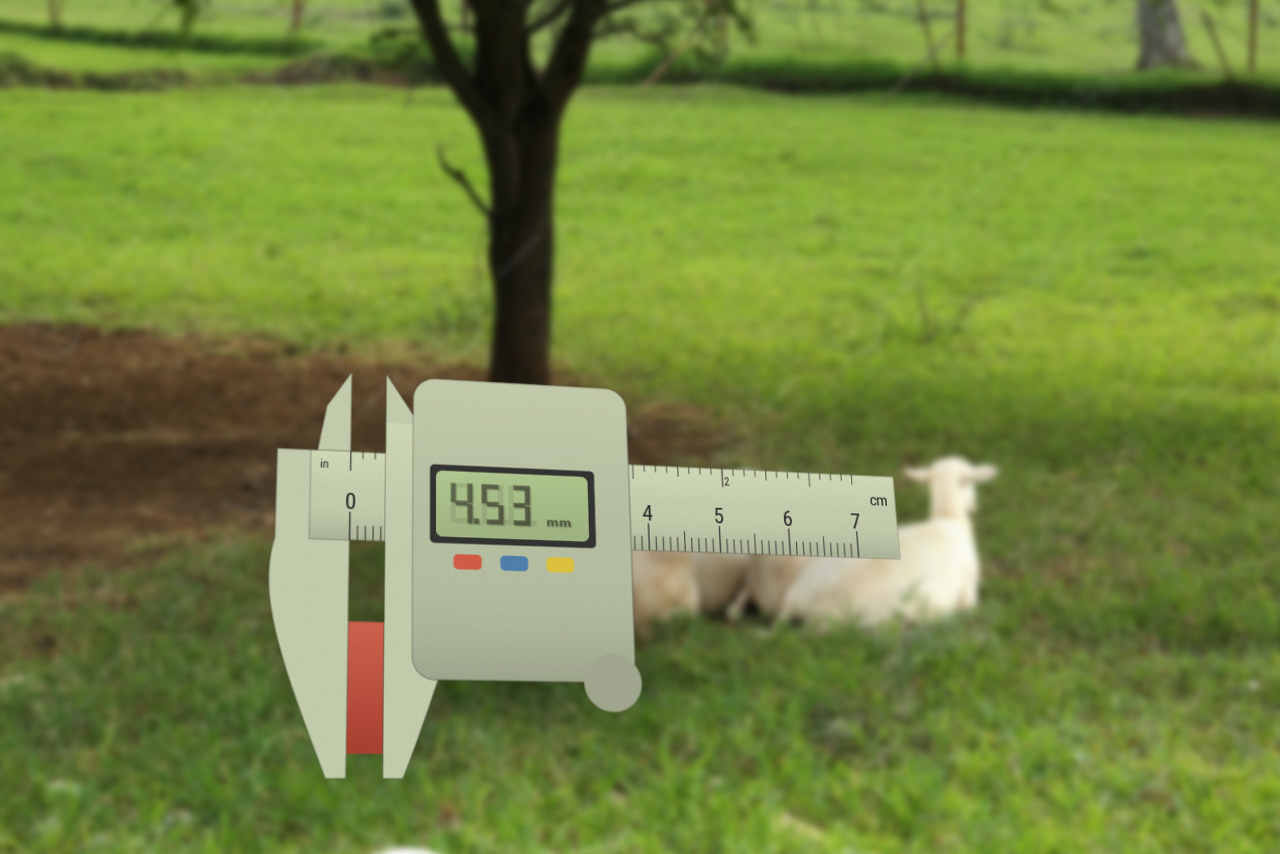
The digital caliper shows 4.53 mm
